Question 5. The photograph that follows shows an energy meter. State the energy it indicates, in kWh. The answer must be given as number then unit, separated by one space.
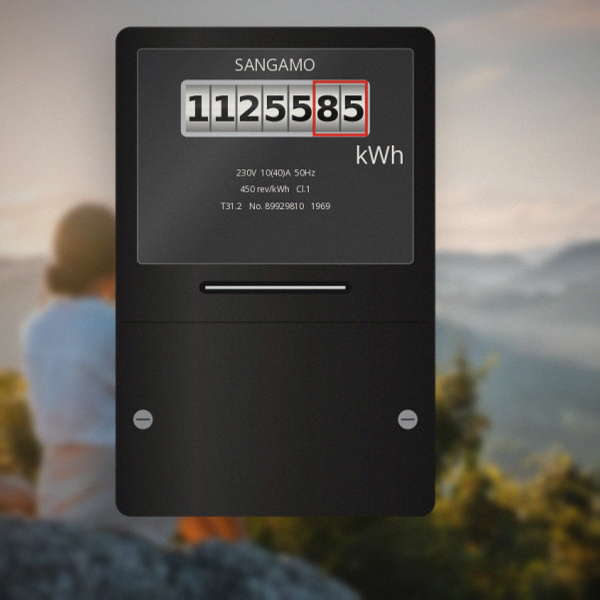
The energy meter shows 11255.85 kWh
